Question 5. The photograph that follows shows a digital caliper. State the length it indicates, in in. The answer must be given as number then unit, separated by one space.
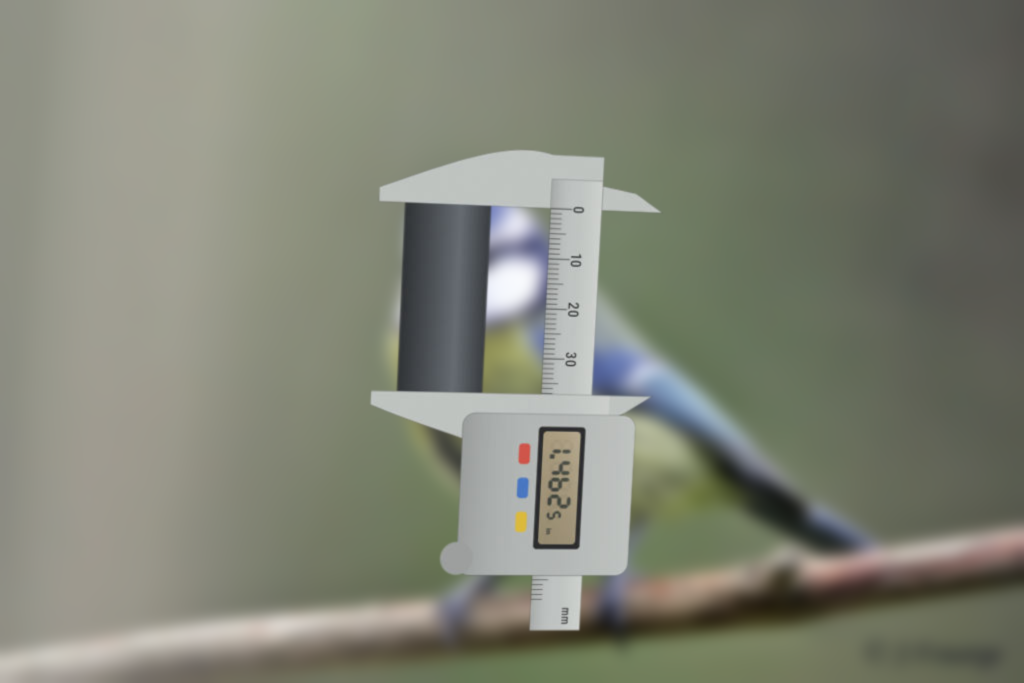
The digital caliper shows 1.4625 in
